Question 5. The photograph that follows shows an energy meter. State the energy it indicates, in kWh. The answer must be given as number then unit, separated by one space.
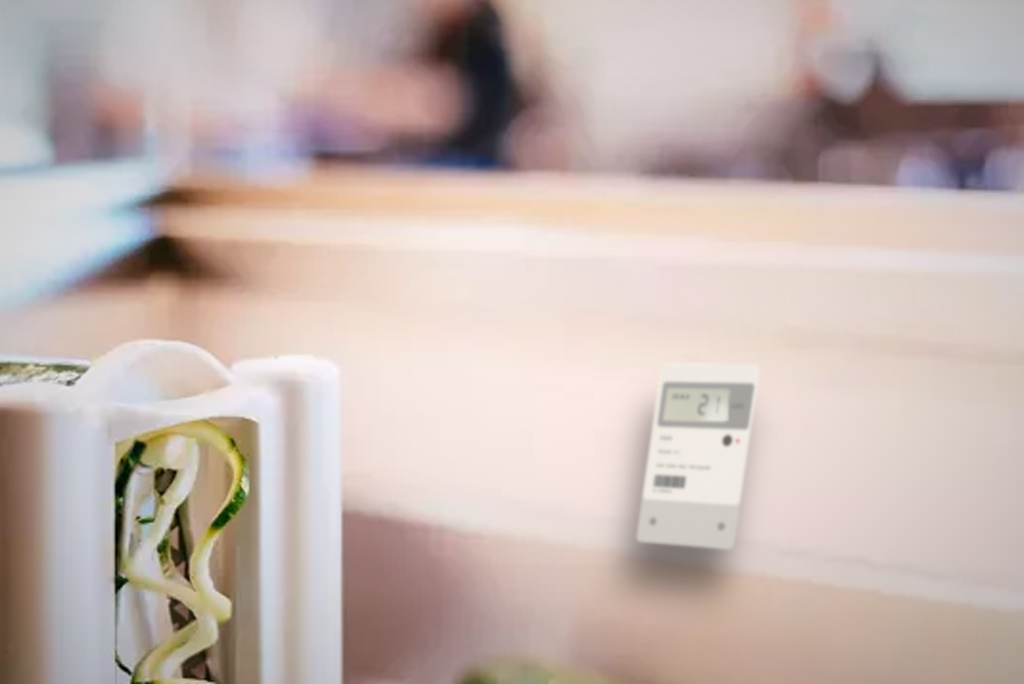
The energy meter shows 21 kWh
